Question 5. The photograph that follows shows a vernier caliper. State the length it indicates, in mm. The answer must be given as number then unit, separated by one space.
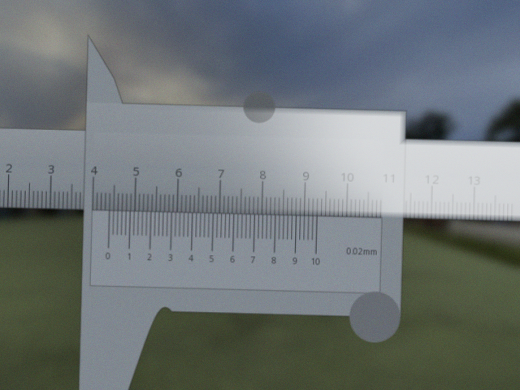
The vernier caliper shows 44.0 mm
